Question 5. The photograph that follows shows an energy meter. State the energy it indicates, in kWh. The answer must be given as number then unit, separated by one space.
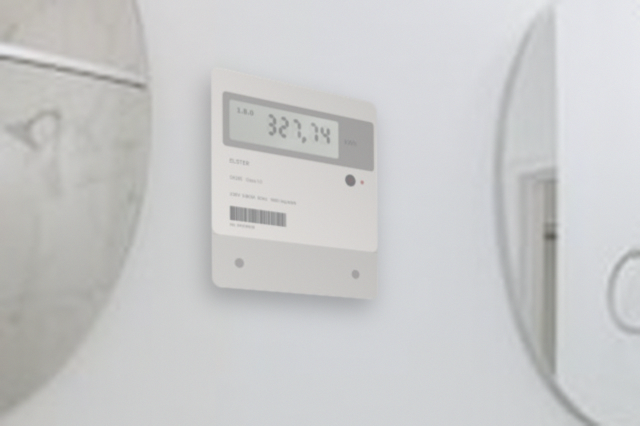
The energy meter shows 327.74 kWh
